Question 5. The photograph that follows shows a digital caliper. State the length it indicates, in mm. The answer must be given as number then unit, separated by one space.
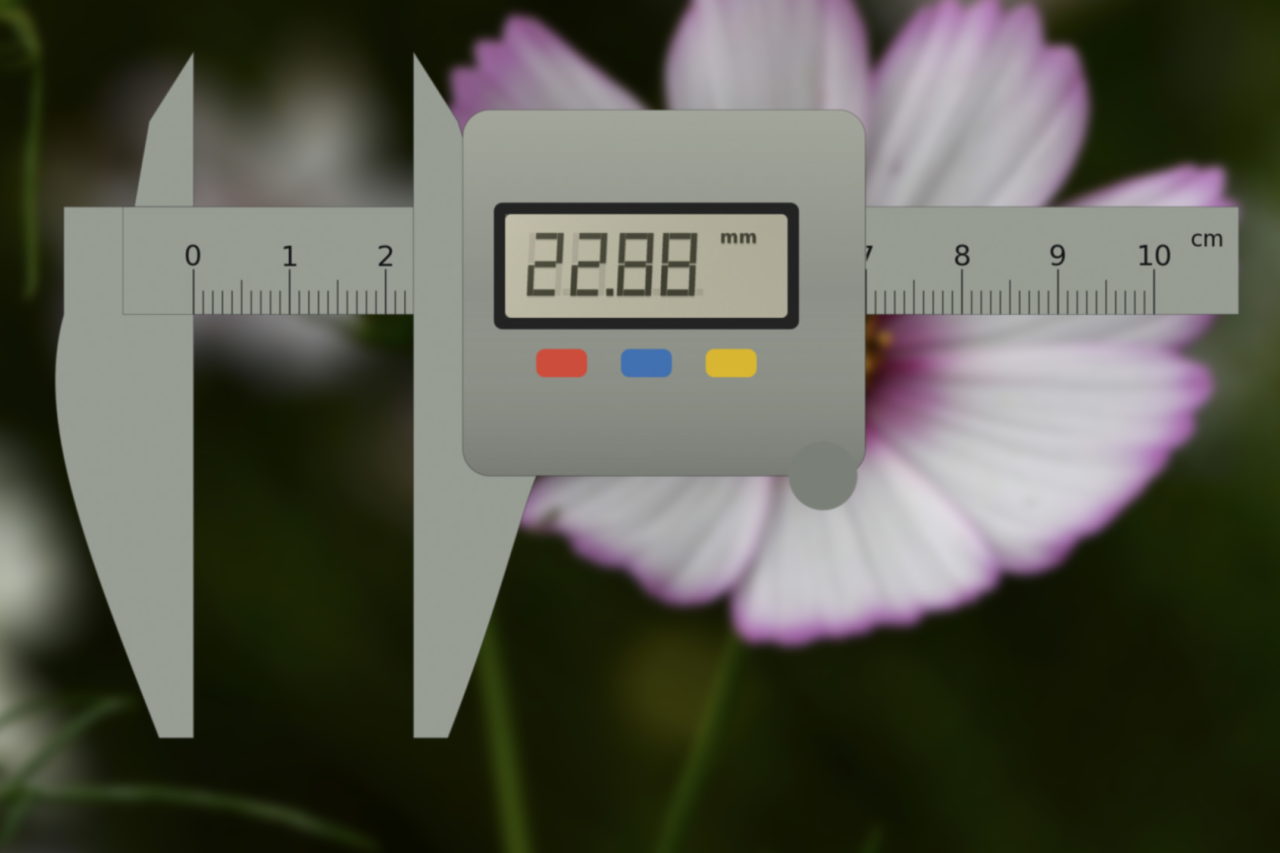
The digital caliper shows 22.88 mm
